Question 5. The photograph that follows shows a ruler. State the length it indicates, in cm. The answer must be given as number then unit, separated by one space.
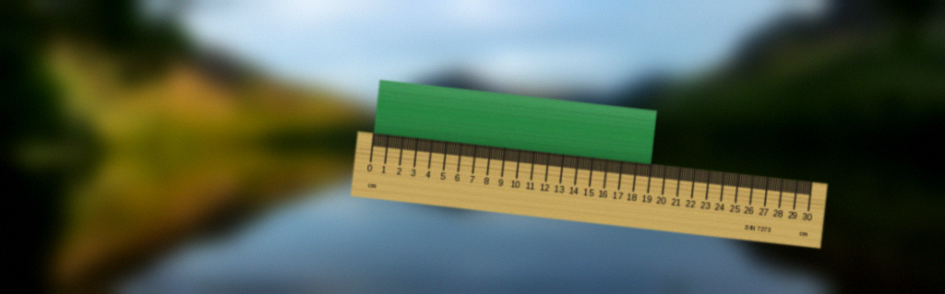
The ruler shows 19 cm
